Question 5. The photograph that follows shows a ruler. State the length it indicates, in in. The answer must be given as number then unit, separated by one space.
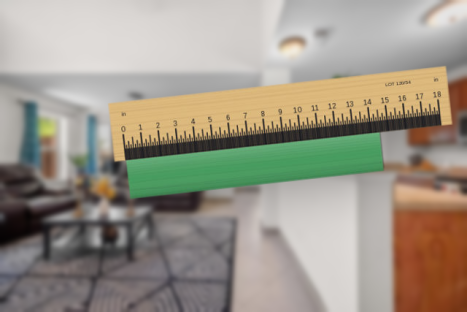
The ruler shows 14.5 in
